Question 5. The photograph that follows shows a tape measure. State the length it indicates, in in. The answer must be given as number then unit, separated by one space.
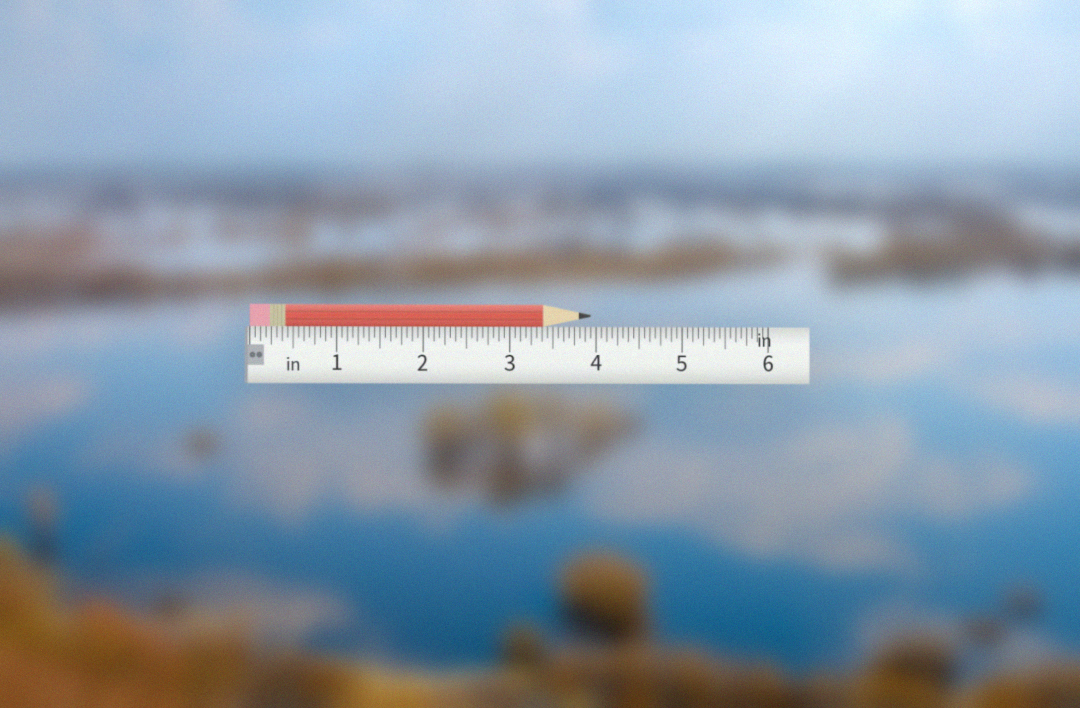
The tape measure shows 3.9375 in
